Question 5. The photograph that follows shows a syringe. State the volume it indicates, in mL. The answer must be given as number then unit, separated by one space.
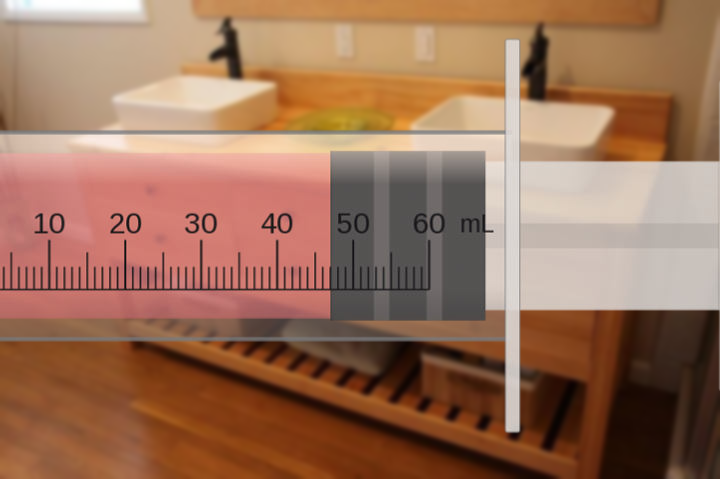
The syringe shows 47 mL
